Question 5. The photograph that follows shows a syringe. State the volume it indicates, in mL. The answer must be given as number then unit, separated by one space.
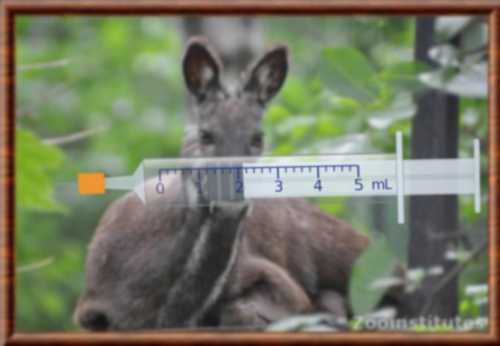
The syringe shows 1.2 mL
